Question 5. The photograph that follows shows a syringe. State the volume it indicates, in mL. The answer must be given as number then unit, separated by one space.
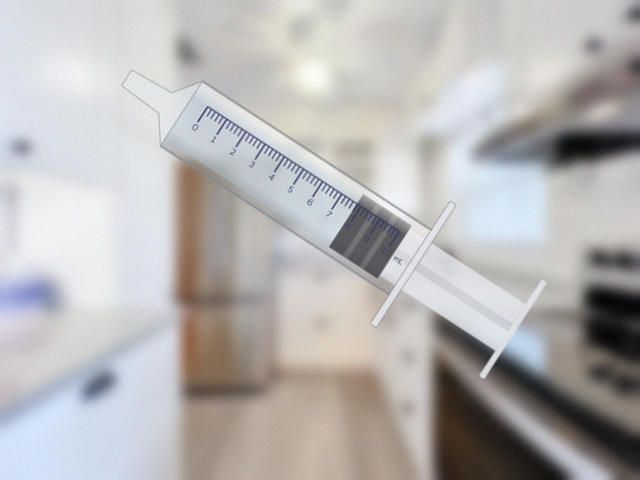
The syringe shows 7.8 mL
